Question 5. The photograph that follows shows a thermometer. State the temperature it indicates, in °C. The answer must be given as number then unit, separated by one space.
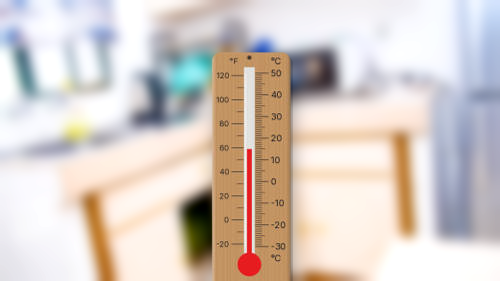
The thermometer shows 15 °C
